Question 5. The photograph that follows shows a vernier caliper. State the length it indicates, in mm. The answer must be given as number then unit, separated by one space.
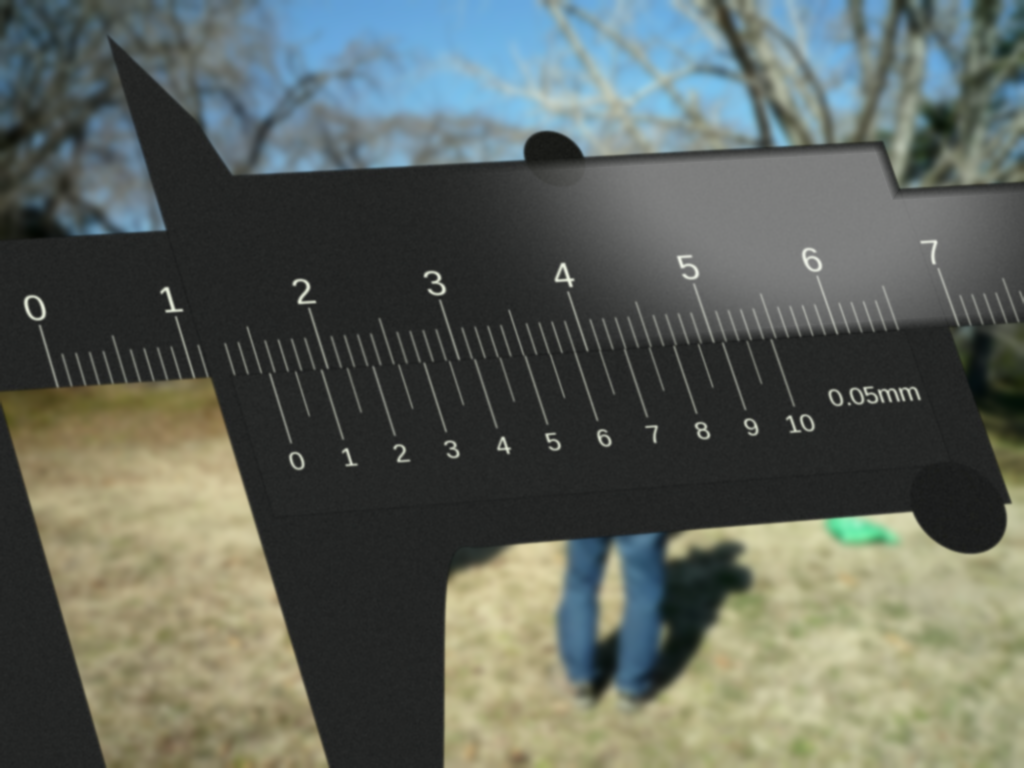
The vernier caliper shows 15.6 mm
